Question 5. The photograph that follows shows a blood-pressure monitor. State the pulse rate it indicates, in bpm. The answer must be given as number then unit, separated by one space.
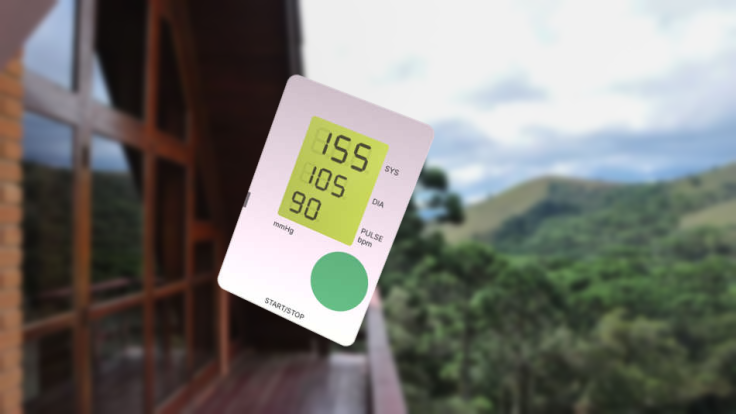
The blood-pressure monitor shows 90 bpm
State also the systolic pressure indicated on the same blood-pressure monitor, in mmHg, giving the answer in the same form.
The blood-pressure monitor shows 155 mmHg
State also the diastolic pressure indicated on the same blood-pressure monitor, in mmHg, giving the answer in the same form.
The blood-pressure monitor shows 105 mmHg
